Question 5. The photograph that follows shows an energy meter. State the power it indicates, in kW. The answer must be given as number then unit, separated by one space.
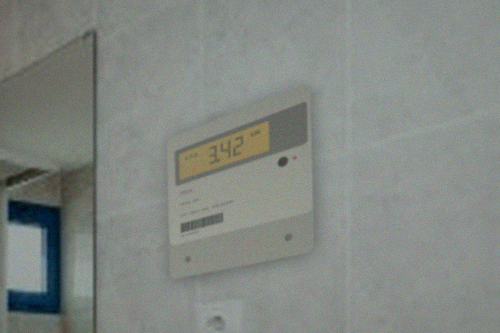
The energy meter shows 3.42 kW
